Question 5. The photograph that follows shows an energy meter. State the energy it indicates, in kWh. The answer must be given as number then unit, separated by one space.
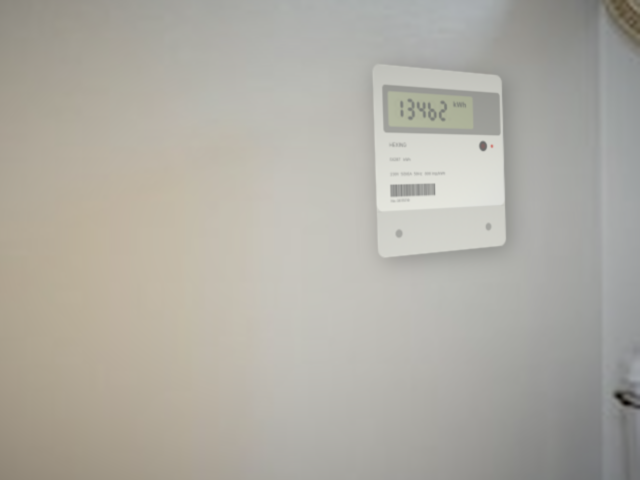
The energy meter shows 13462 kWh
